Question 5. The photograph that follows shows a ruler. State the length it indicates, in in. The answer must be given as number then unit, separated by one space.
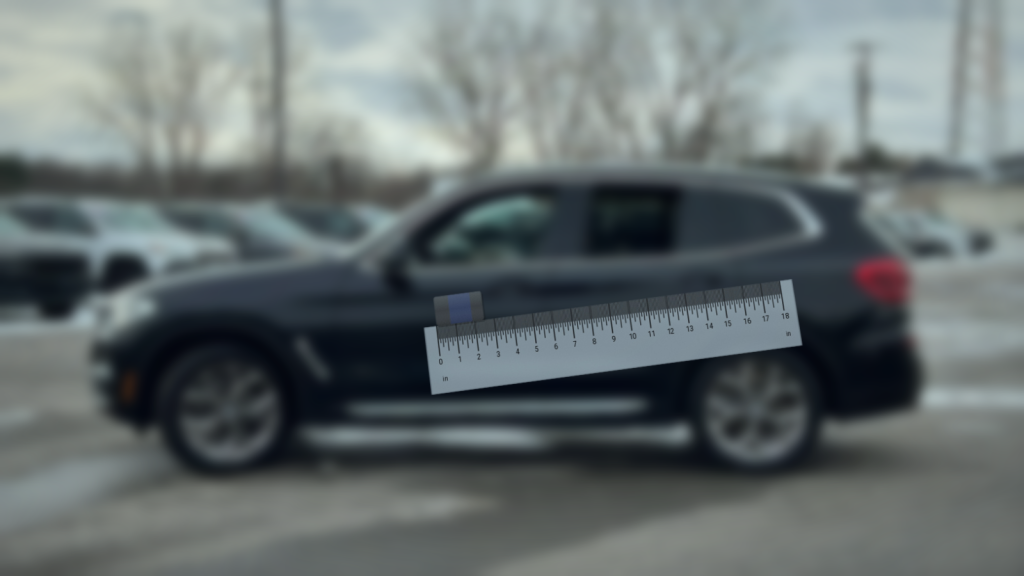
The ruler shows 2.5 in
